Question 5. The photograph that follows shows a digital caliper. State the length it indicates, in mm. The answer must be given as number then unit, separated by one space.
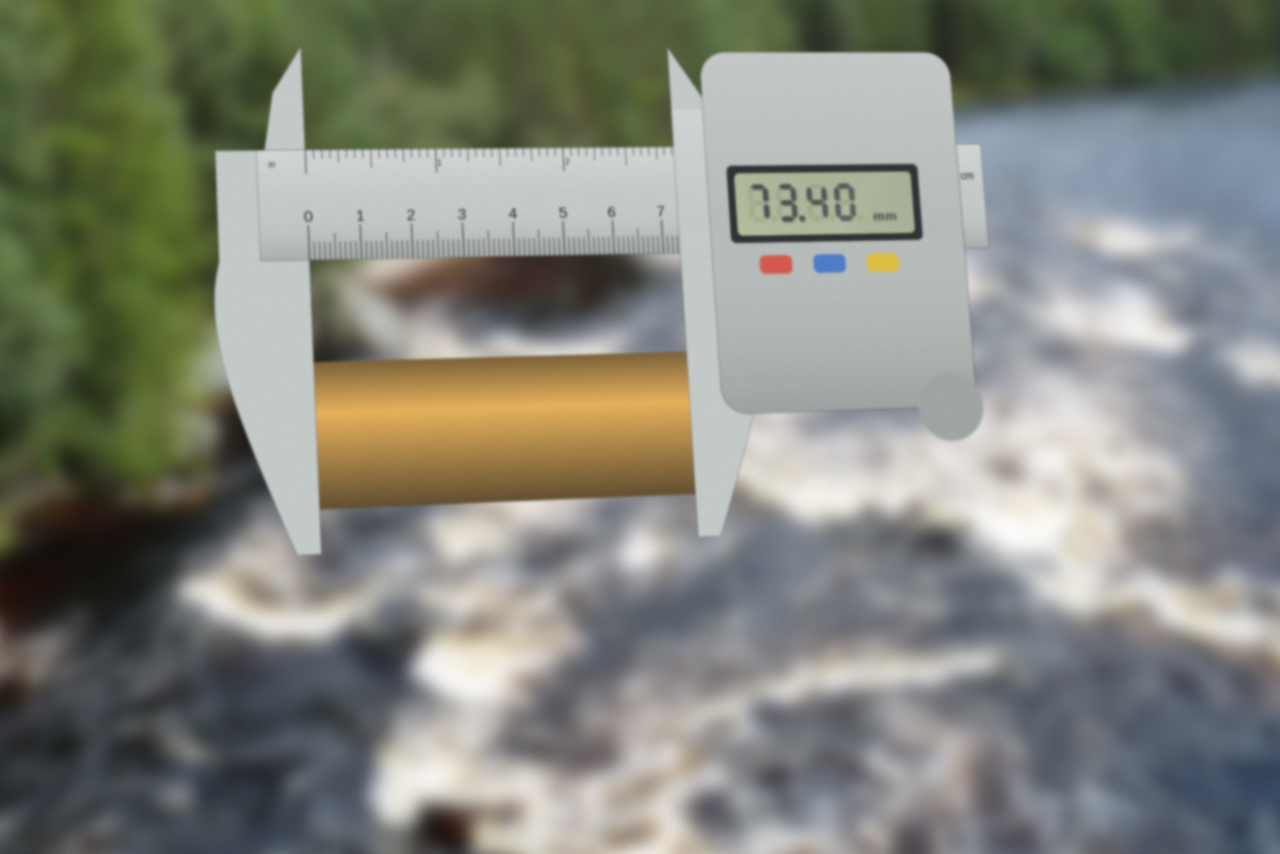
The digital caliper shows 73.40 mm
